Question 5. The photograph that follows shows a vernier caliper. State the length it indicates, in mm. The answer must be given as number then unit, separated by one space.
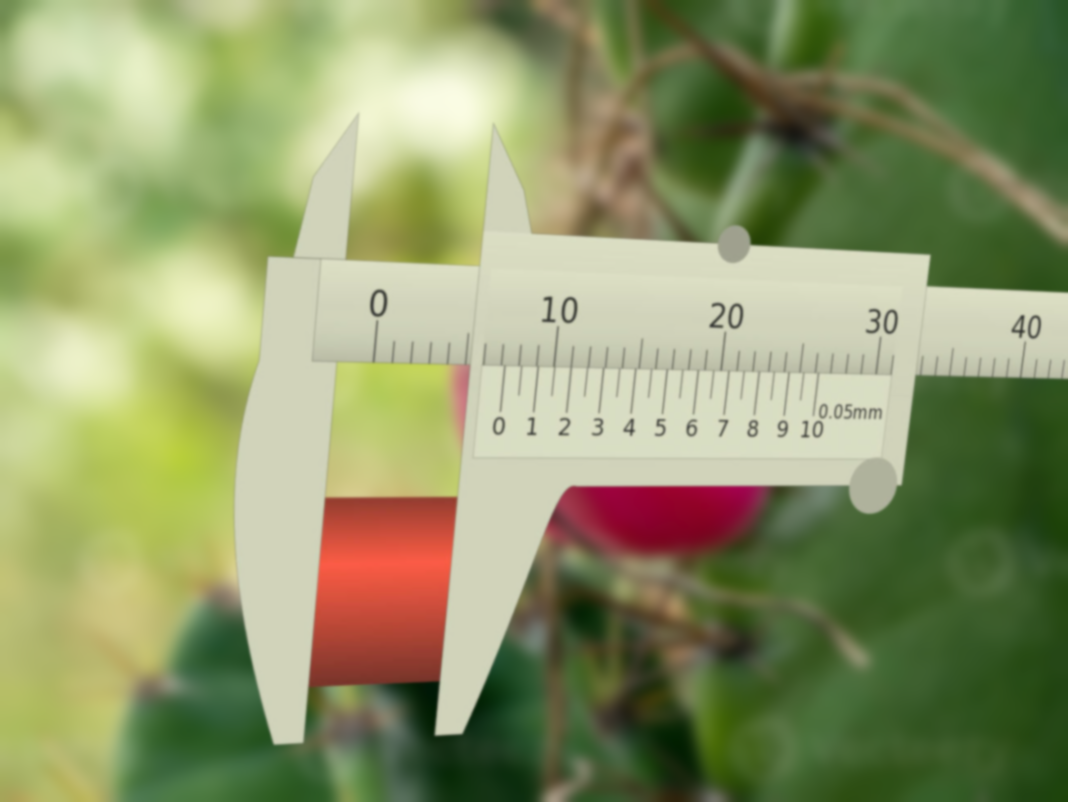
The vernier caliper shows 7.2 mm
